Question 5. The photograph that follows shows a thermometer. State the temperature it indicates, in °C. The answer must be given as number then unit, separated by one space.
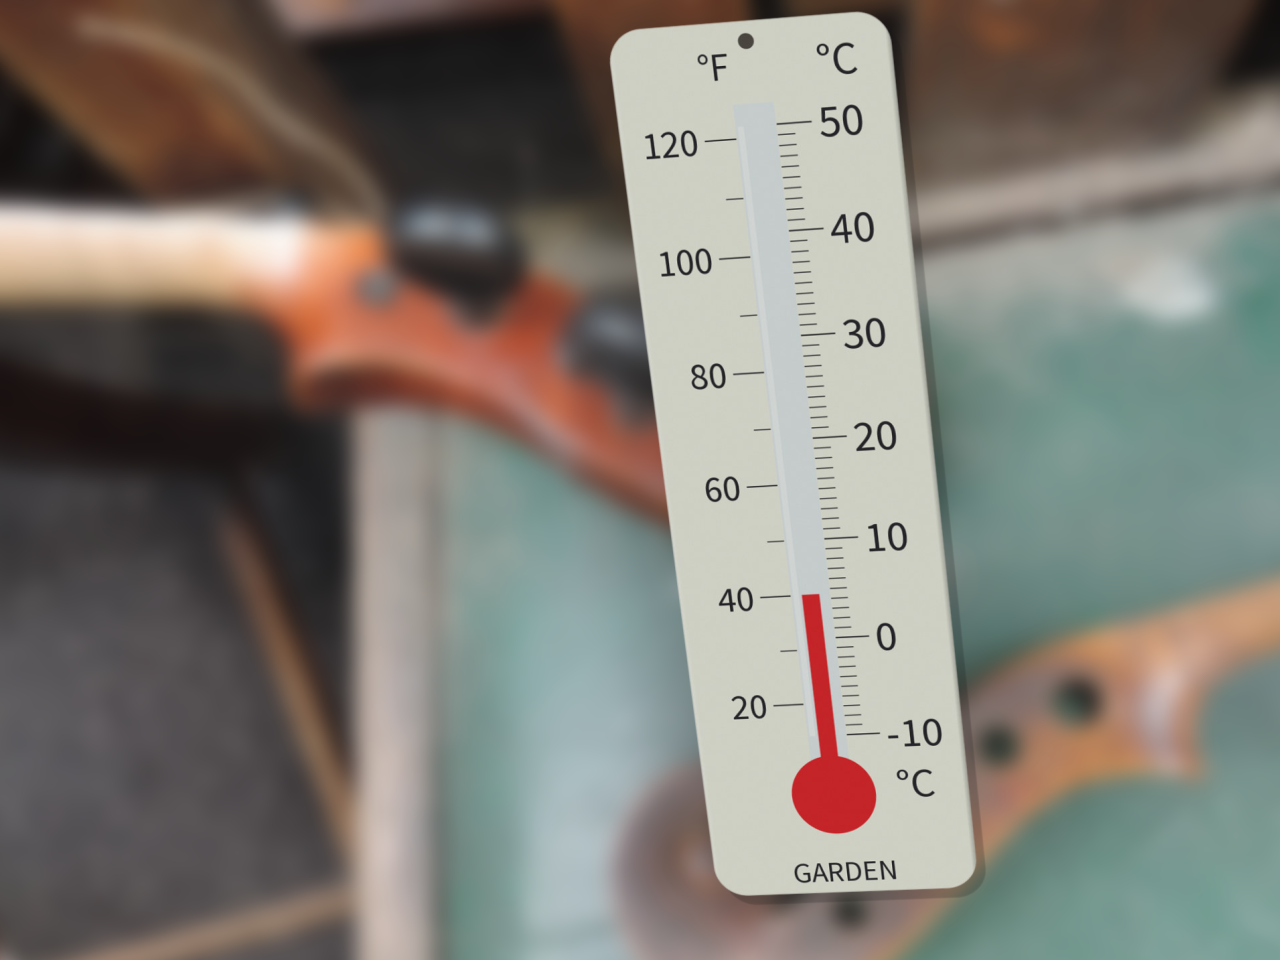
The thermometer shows 4.5 °C
